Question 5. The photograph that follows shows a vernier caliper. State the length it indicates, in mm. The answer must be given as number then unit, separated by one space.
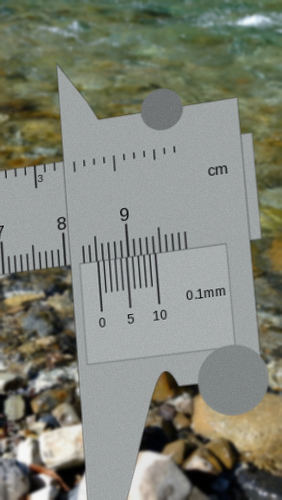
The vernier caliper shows 85.2 mm
